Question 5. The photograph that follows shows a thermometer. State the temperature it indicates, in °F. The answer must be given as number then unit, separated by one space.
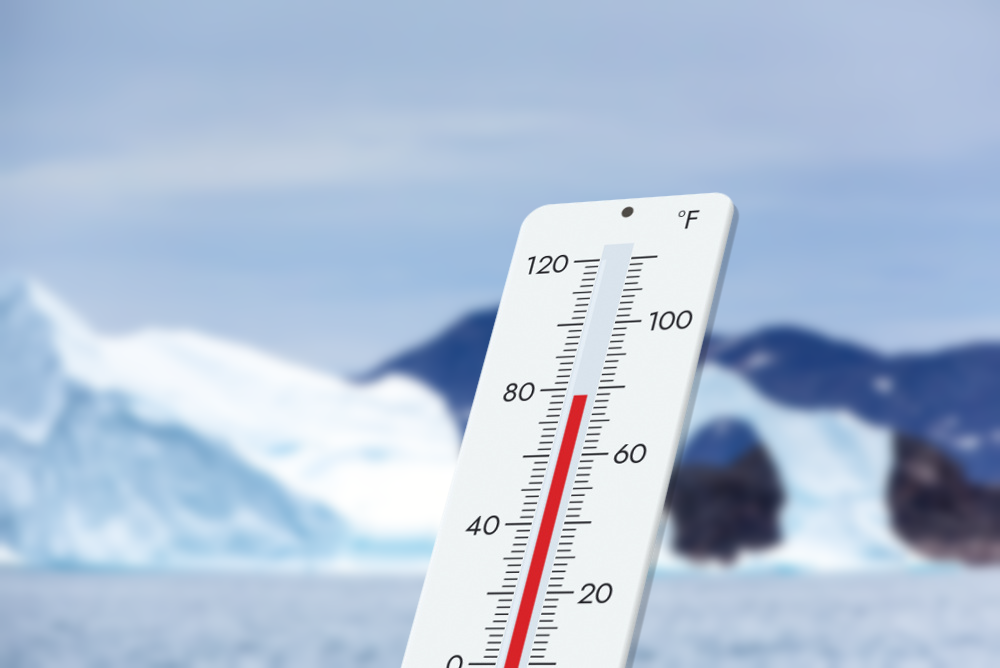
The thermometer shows 78 °F
